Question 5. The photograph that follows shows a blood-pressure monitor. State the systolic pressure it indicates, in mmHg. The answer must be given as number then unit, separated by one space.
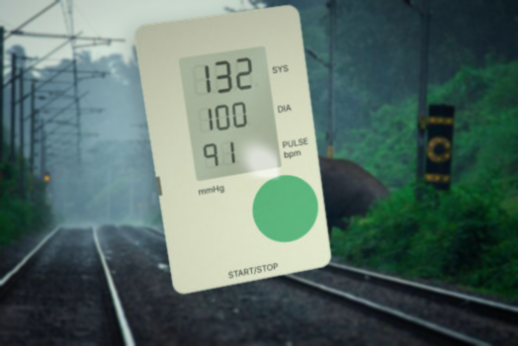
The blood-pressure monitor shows 132 mmHg
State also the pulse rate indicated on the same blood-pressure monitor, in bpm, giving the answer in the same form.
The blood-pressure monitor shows 91 bpm
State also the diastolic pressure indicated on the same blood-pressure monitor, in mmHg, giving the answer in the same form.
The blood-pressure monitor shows 100 mmHg
